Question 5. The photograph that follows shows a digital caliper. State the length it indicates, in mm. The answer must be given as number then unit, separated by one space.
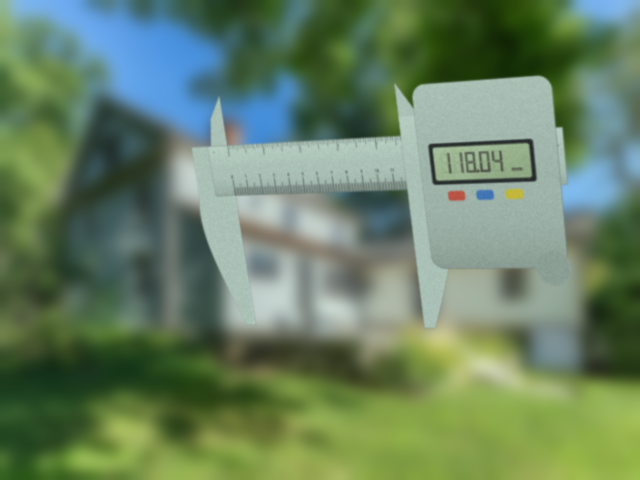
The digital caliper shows 118.04 mm
